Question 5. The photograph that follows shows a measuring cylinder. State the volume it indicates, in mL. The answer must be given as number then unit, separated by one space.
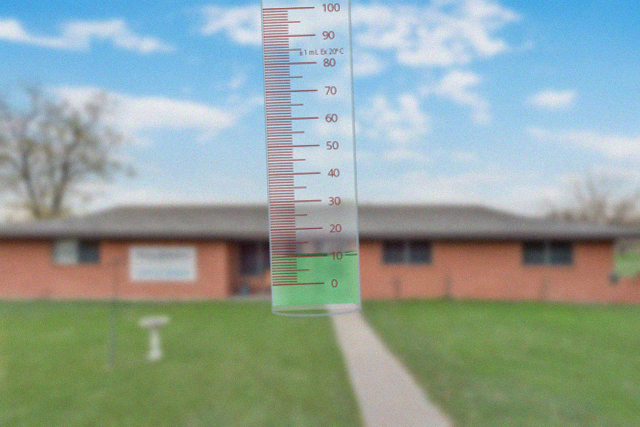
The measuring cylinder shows 10 mL
